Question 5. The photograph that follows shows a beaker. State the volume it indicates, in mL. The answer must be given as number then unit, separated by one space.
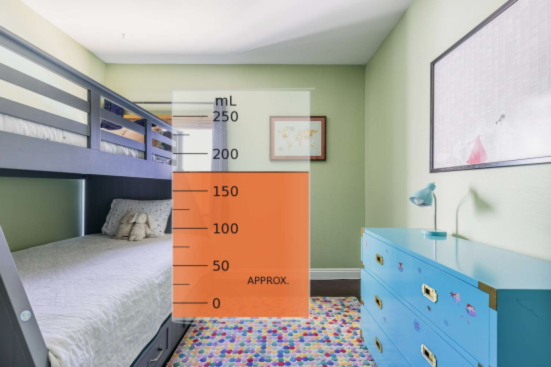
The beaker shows 175 mL
